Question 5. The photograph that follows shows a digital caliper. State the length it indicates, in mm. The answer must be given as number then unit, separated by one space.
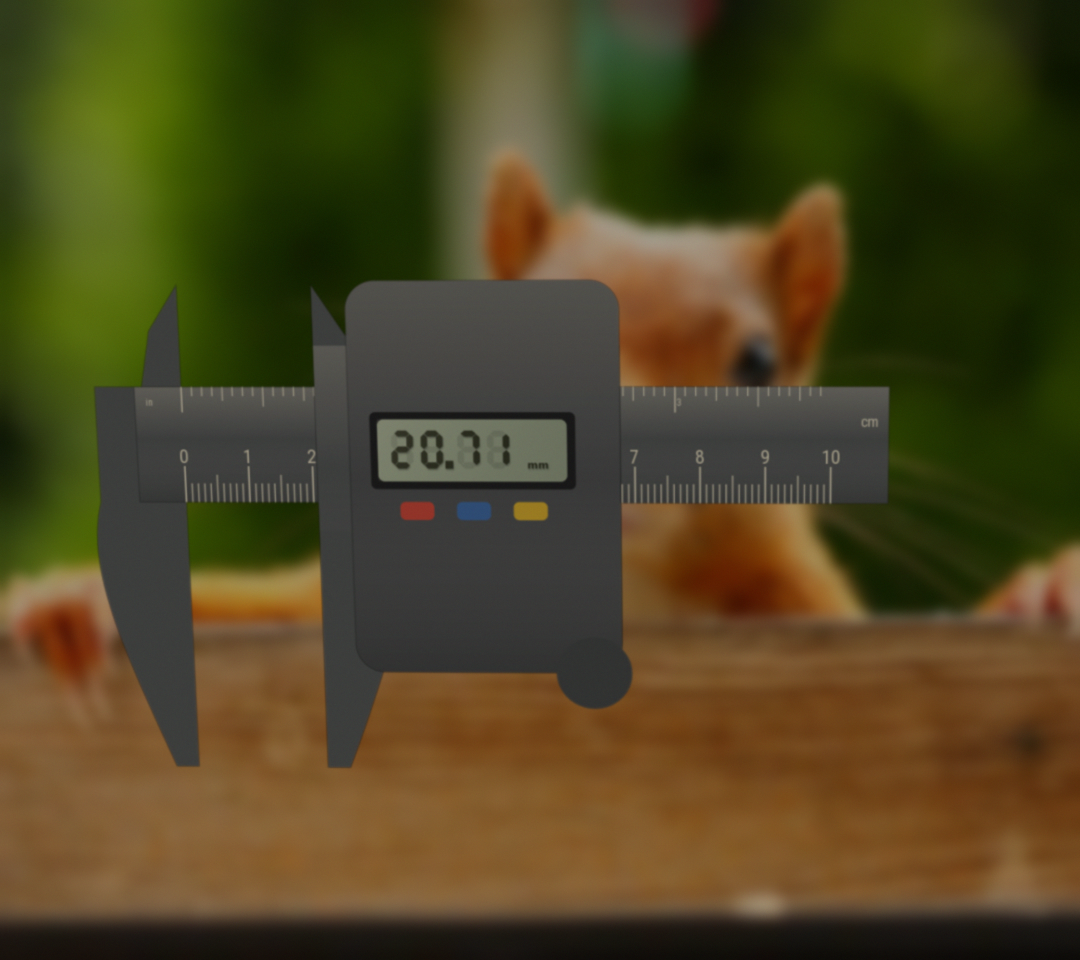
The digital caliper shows 20.71 mm
